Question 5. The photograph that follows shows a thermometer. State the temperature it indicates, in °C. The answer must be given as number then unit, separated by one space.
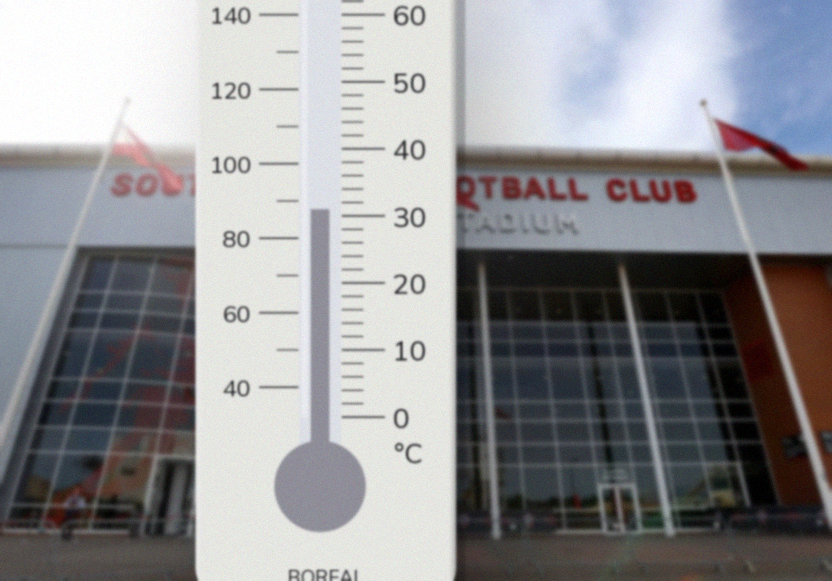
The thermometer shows 31 °C
